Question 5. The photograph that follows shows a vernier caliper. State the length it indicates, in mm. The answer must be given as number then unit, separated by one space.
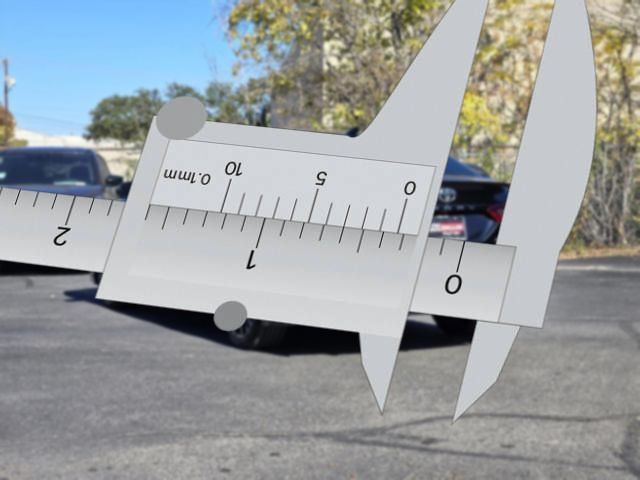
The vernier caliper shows 3.3 mm
